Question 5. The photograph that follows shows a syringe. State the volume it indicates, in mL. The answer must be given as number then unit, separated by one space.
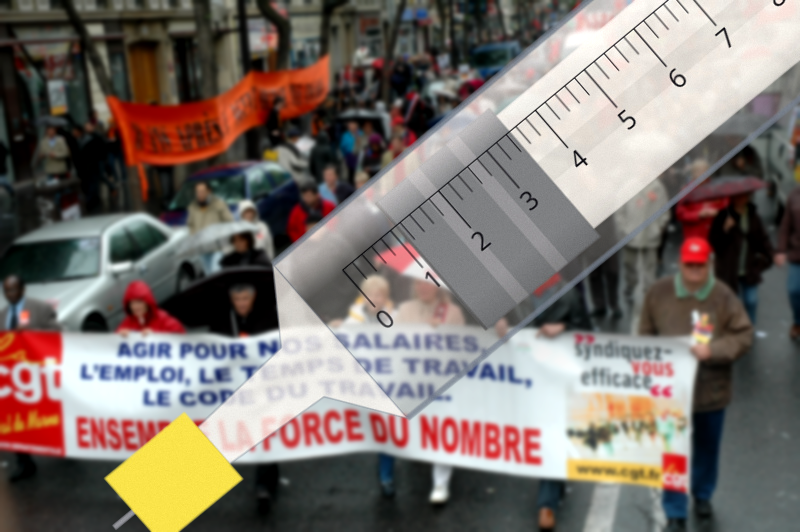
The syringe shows 1.1 mL
